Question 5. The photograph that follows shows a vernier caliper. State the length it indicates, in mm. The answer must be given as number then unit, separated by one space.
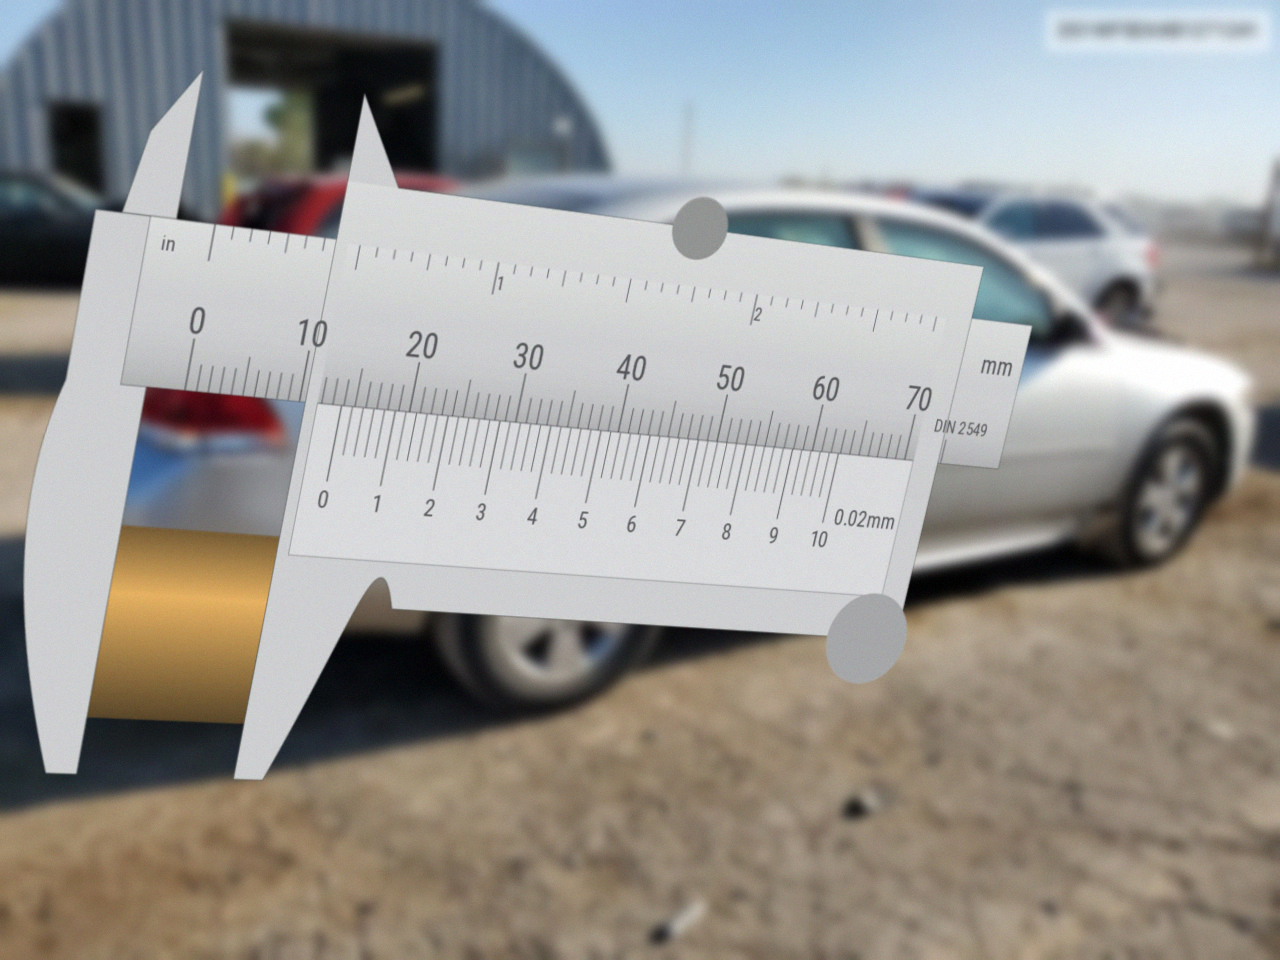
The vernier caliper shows 13.8 mm
